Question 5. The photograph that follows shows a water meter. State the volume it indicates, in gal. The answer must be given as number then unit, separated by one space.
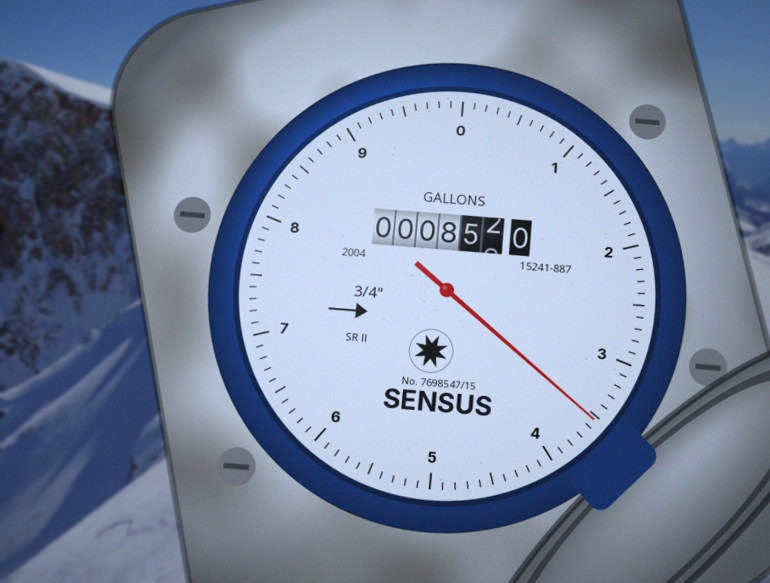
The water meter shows 8523.5 gal
